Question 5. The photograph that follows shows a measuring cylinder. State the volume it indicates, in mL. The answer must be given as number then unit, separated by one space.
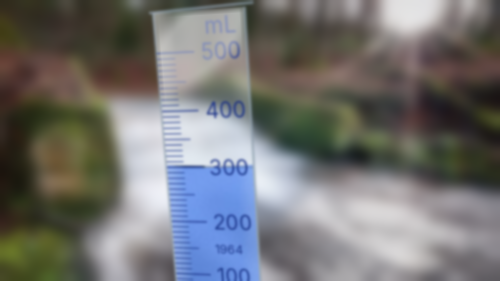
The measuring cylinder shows 300 mL
